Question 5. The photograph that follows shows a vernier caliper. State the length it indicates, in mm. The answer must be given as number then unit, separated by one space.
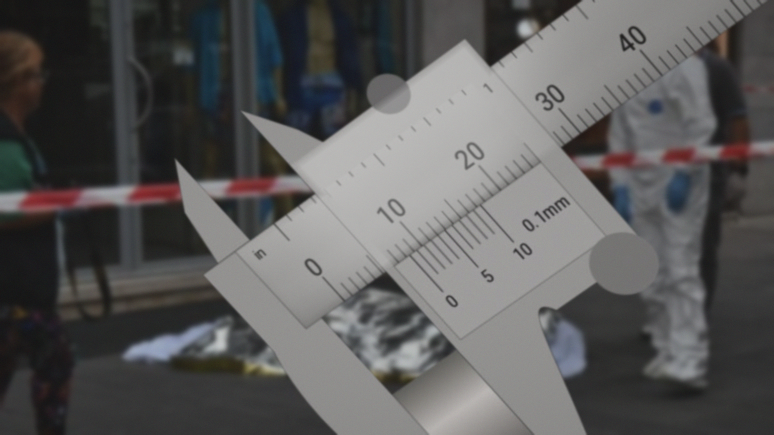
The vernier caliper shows 8.4 mm
